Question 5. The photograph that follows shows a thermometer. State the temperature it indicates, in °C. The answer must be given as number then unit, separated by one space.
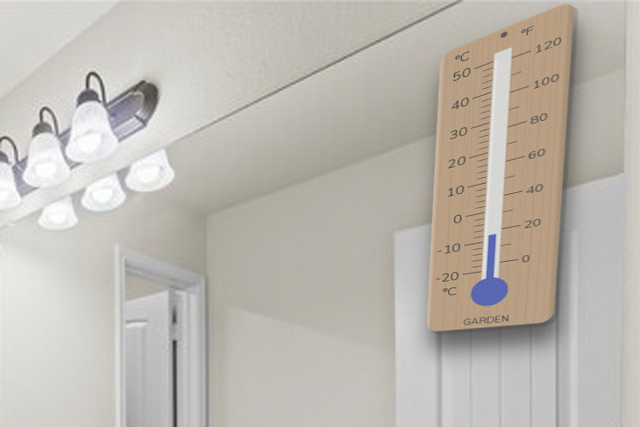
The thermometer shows -8 °C
